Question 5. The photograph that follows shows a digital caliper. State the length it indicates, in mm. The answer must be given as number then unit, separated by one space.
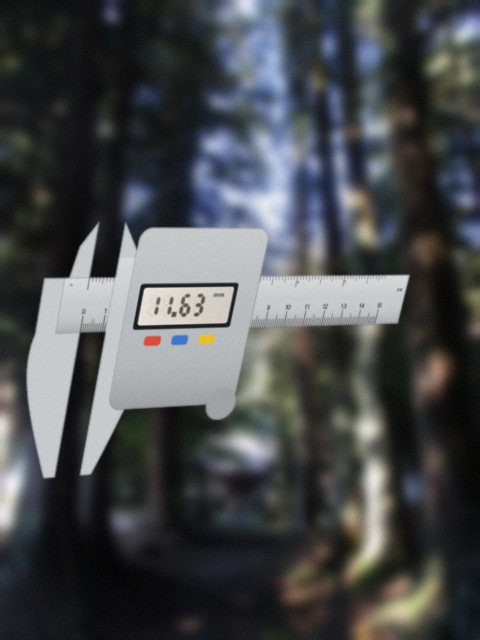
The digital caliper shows 11.63 mm
